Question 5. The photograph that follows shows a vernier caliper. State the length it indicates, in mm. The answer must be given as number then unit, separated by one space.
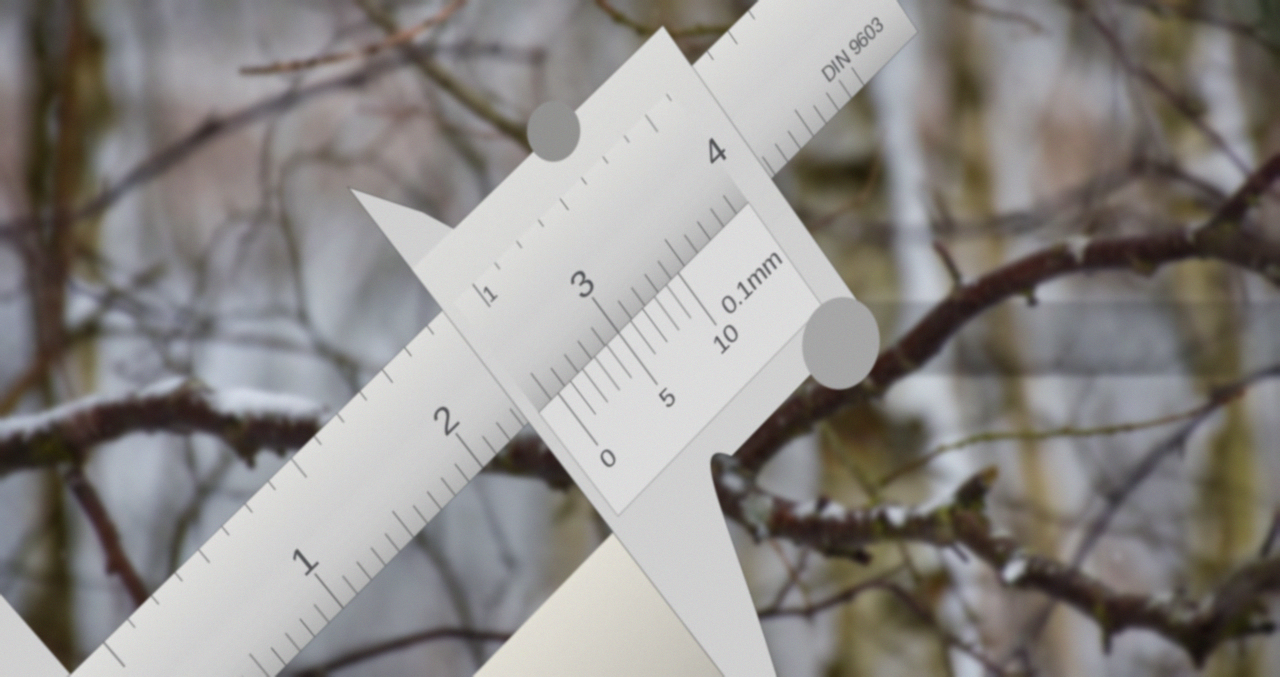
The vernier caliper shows 25.5 mm
